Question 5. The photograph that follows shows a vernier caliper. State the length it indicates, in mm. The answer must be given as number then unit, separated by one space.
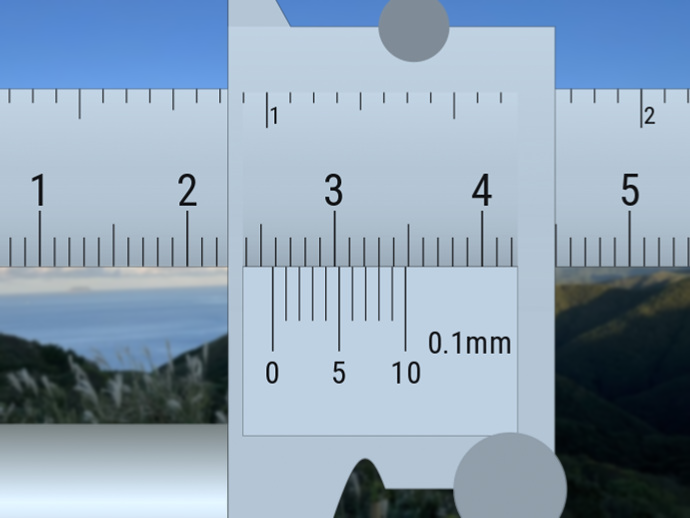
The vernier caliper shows 25.8 mm
